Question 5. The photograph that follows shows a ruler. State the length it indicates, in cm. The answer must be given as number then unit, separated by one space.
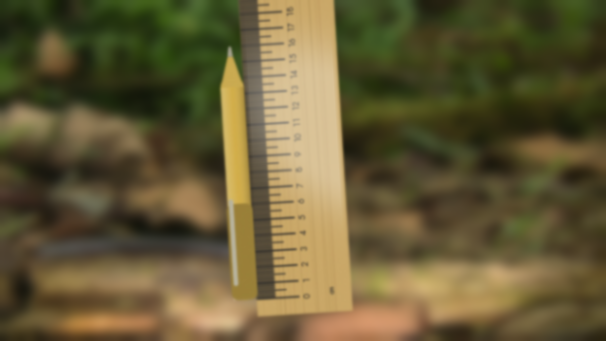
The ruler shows 16 cm
